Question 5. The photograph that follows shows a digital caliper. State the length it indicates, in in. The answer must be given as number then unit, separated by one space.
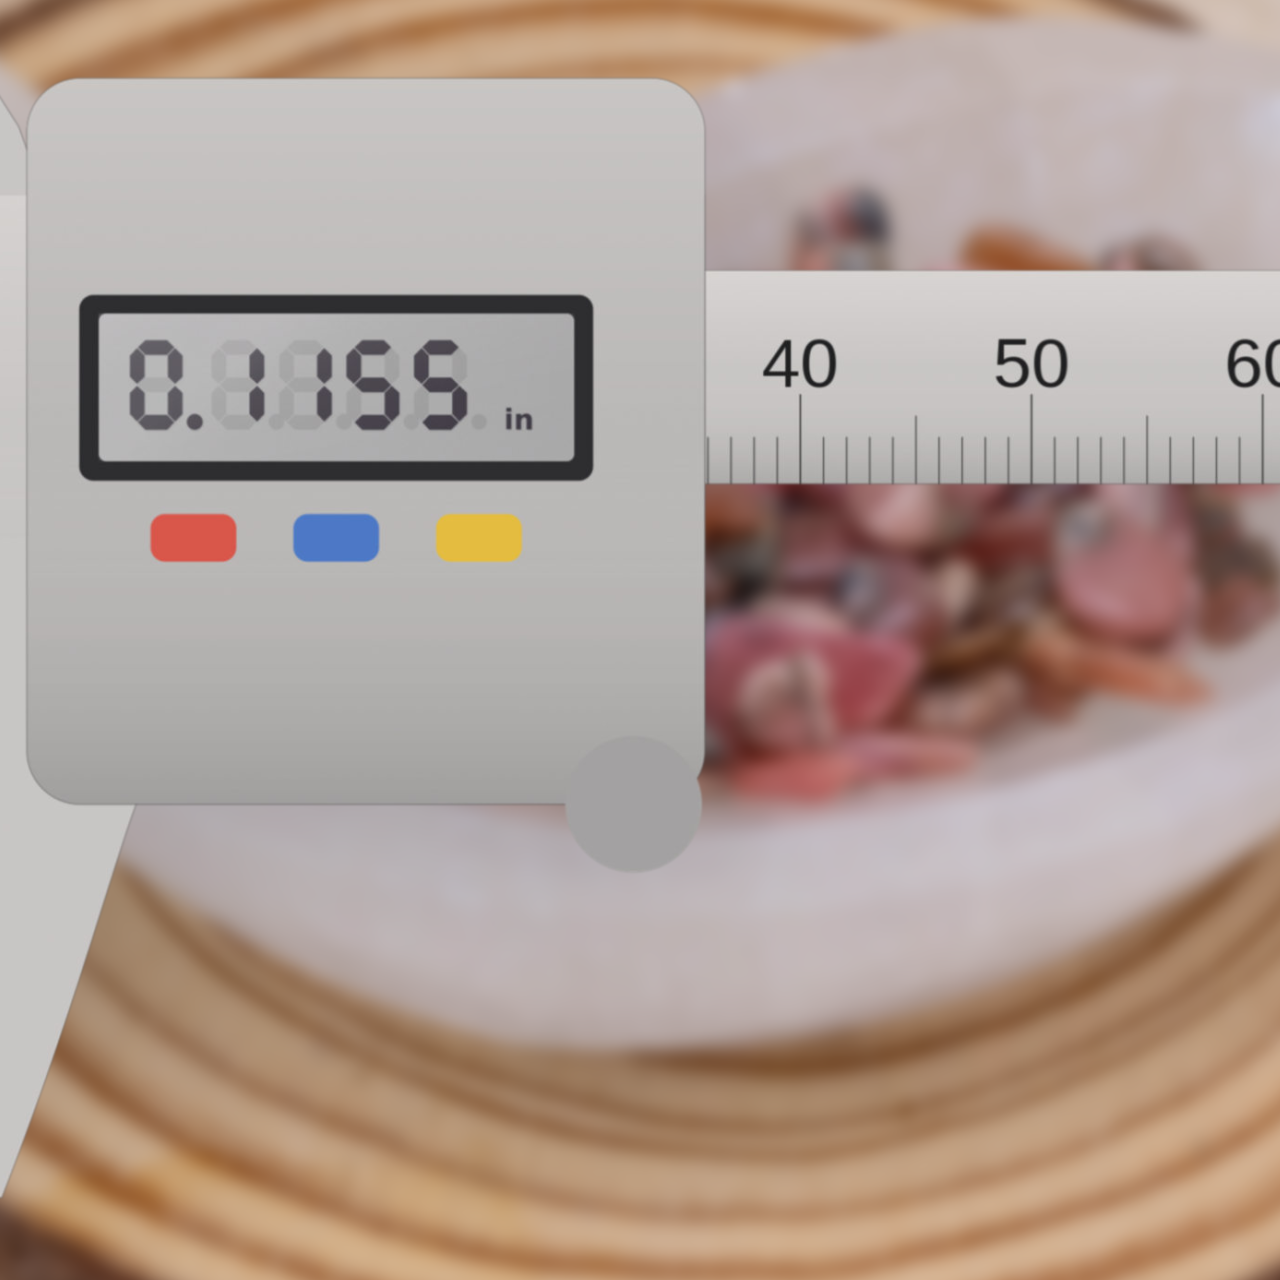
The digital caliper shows 0.1155 in
